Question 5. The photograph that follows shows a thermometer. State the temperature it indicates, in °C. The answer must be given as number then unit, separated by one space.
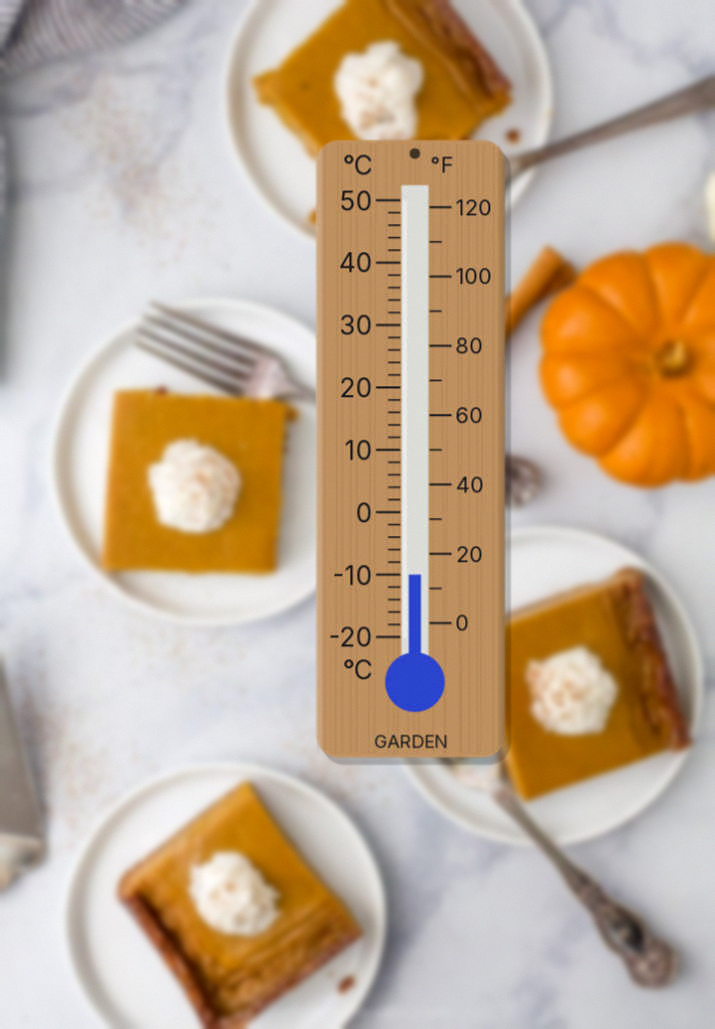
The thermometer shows -10 °C
